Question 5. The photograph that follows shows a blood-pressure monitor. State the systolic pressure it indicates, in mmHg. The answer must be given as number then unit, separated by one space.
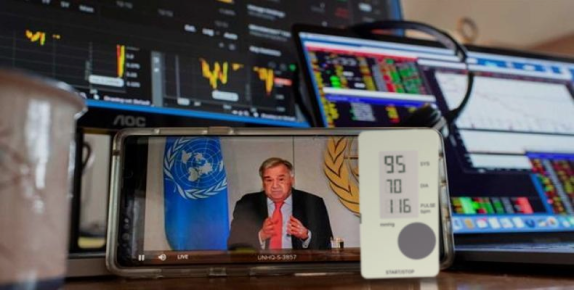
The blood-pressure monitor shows 95 mmHg
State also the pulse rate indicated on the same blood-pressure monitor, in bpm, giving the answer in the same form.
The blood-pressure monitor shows 116 bpm
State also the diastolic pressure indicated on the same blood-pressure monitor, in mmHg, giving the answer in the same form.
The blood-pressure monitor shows 70 mmHg
